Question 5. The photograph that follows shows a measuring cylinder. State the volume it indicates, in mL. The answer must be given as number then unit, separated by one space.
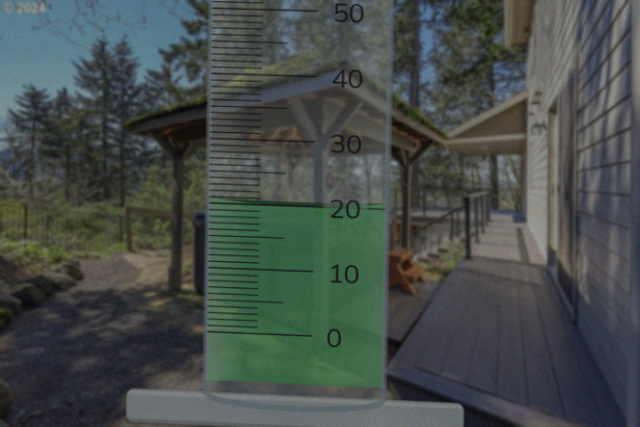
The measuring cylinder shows 20 mL
